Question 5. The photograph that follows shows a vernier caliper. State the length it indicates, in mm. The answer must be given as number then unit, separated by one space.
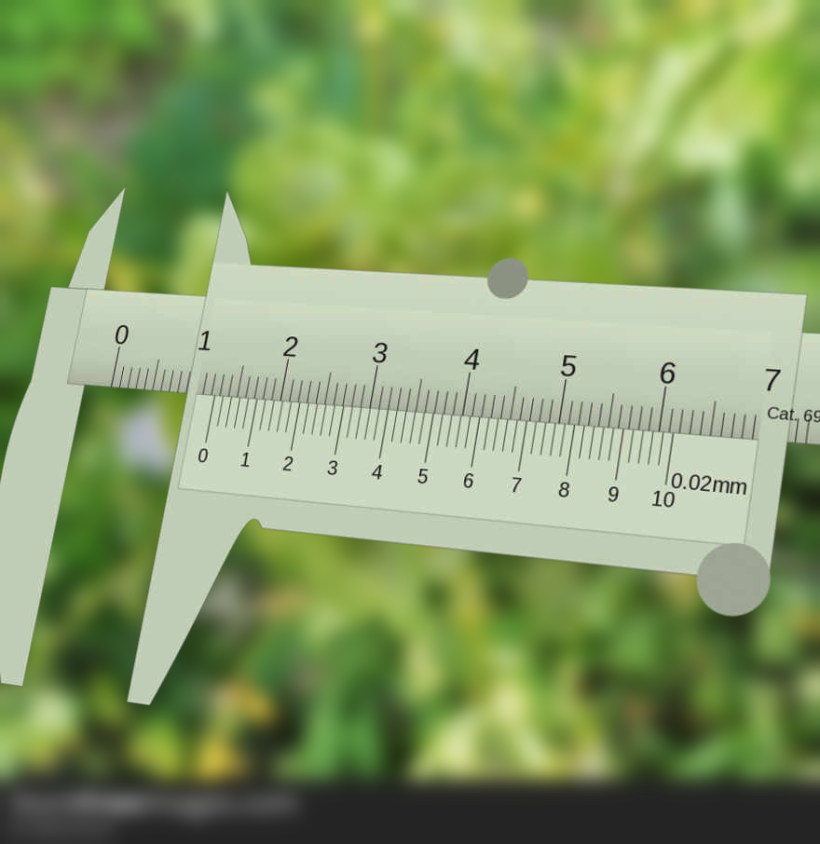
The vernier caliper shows 12.4 mm
